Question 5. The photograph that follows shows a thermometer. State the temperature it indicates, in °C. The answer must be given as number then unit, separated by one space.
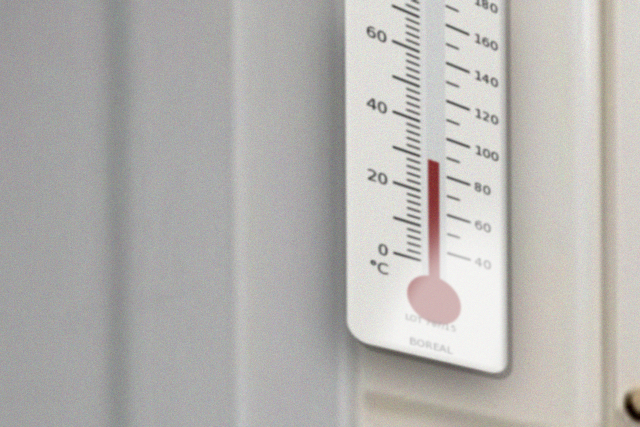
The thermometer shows 30 °C
